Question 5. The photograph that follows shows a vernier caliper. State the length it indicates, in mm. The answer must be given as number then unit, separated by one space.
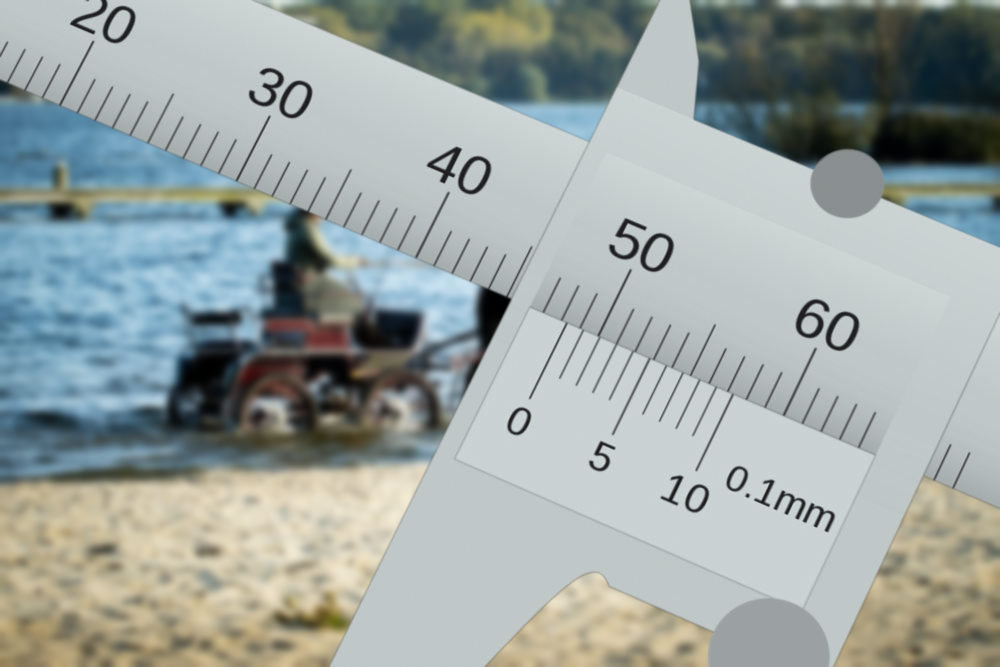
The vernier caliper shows 48.3 mm
